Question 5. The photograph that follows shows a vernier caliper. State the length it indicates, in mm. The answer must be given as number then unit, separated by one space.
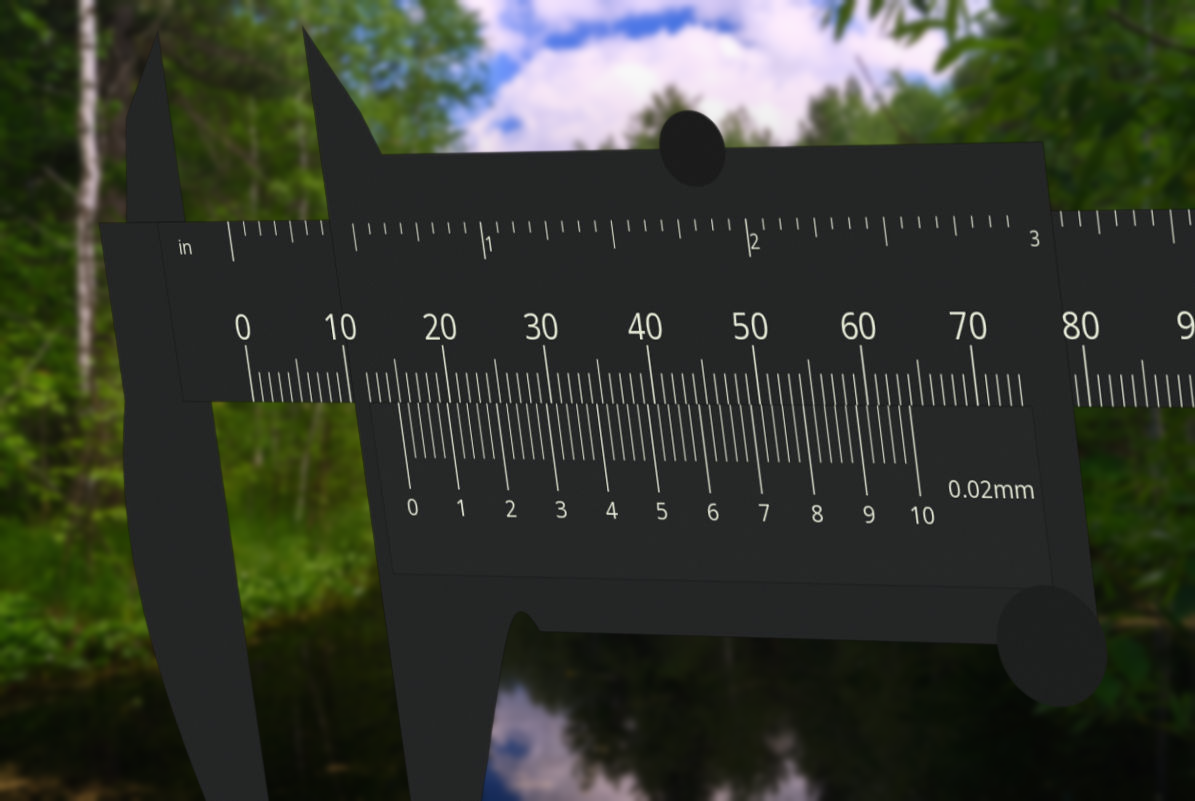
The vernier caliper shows 14.8 mm
